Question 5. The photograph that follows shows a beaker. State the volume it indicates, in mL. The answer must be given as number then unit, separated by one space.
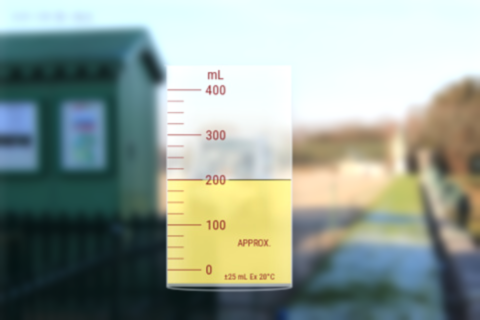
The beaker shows 200 mL
